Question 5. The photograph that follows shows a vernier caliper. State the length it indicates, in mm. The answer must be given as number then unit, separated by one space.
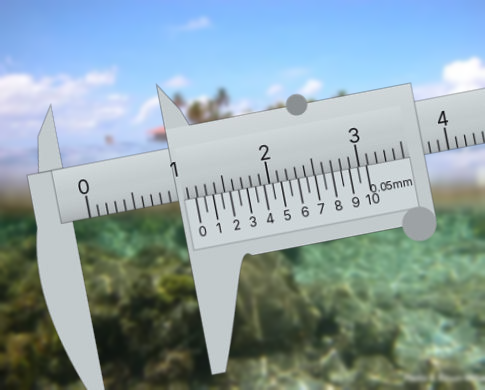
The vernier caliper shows 11.8 mm
